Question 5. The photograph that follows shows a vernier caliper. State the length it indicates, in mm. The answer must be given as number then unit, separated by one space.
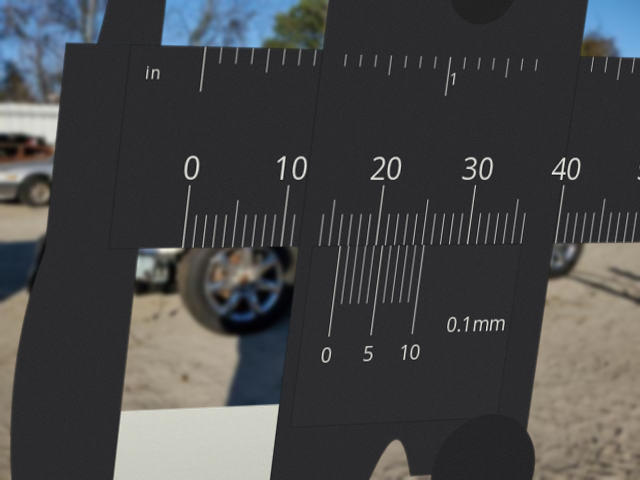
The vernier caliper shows 16.2 mm
